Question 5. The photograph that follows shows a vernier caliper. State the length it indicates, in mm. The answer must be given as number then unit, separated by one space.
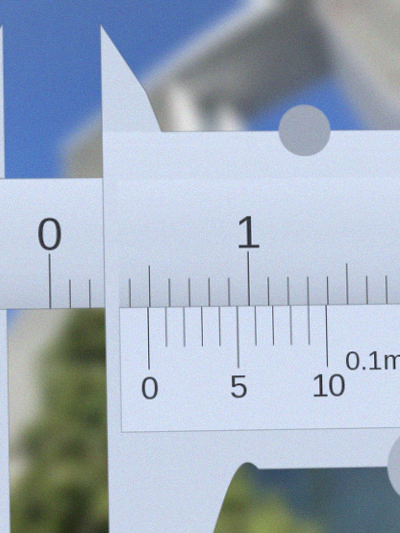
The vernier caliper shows 4.9 mm
